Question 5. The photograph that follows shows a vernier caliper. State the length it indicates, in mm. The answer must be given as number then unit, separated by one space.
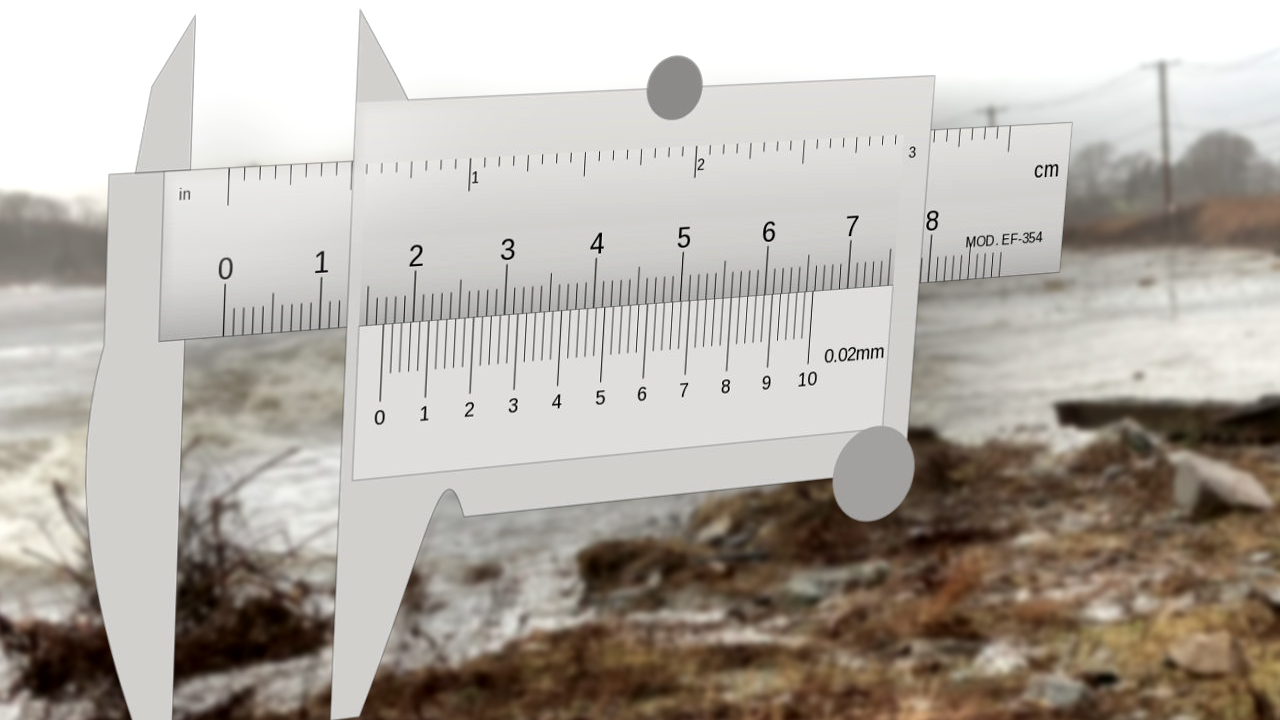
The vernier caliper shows 16.8 mm
